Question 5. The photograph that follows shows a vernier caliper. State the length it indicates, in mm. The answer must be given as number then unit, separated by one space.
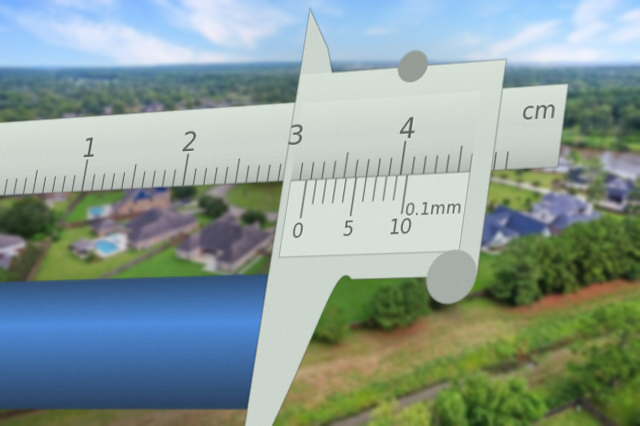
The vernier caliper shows 31.6 mm
